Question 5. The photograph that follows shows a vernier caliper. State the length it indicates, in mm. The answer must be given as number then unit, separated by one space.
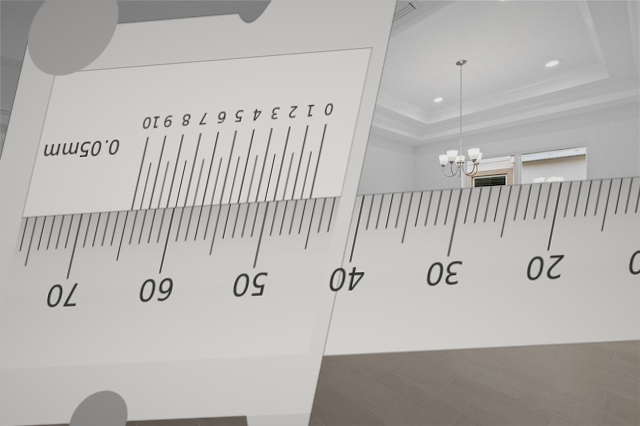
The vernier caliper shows 45.6 mm
